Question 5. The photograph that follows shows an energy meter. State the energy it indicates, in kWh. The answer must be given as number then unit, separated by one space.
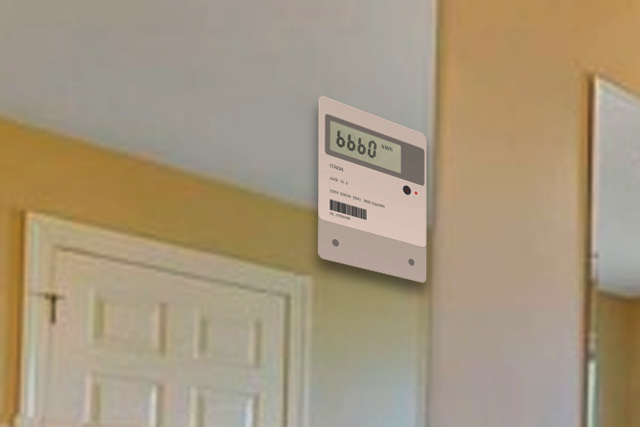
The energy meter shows 6660 kWh
